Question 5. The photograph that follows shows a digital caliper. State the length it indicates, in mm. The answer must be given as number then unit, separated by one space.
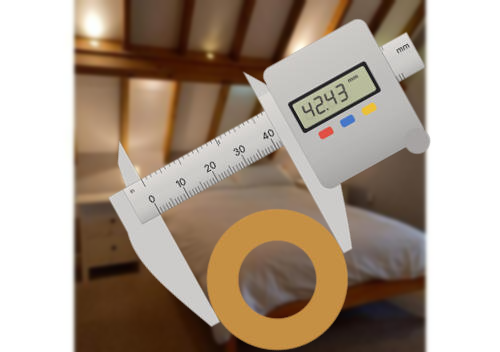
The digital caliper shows 42.43 mm
